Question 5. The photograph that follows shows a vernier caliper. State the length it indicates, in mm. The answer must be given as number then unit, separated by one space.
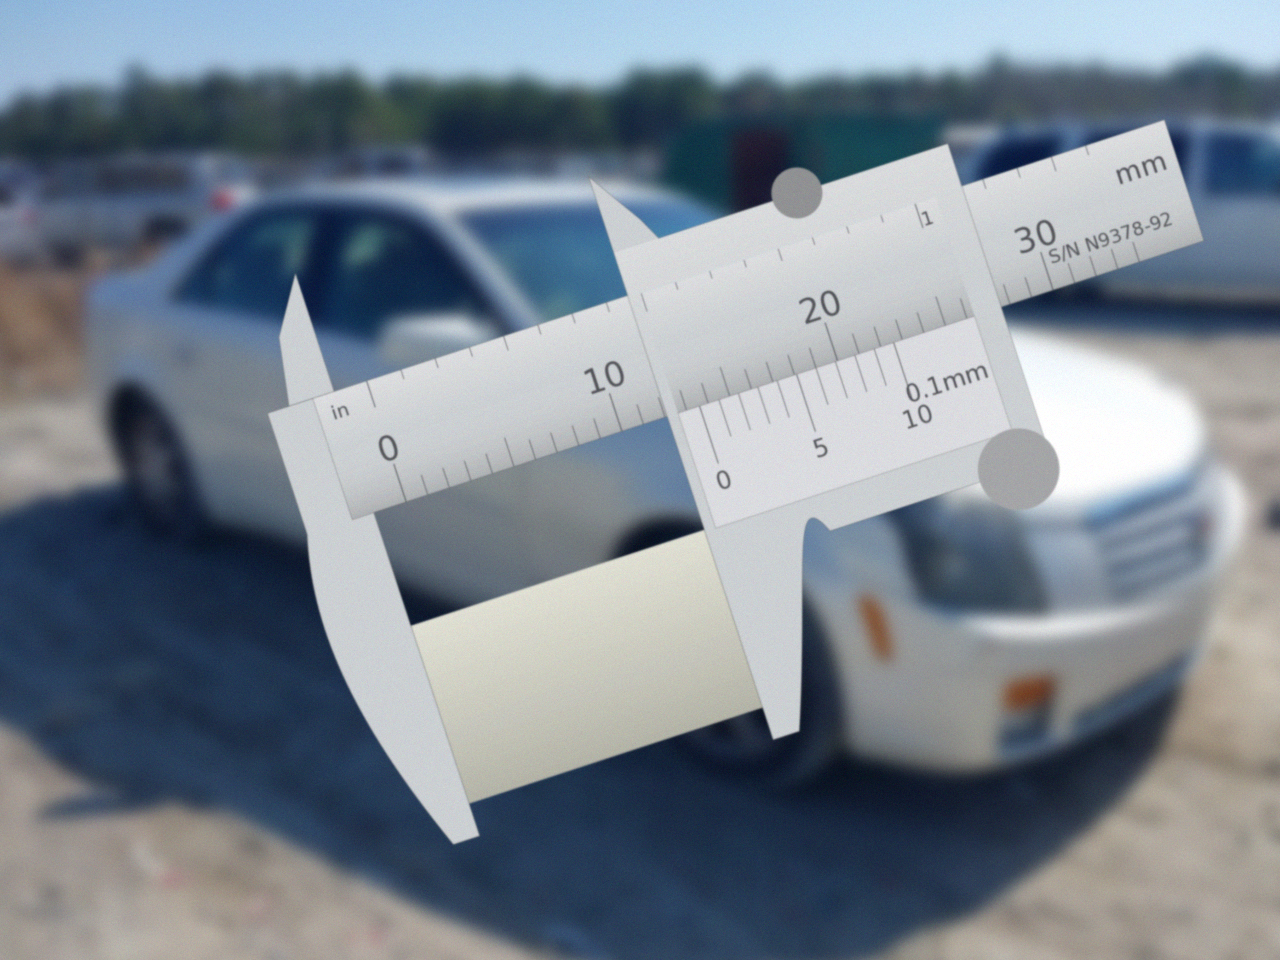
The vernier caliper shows 13.6 mm
